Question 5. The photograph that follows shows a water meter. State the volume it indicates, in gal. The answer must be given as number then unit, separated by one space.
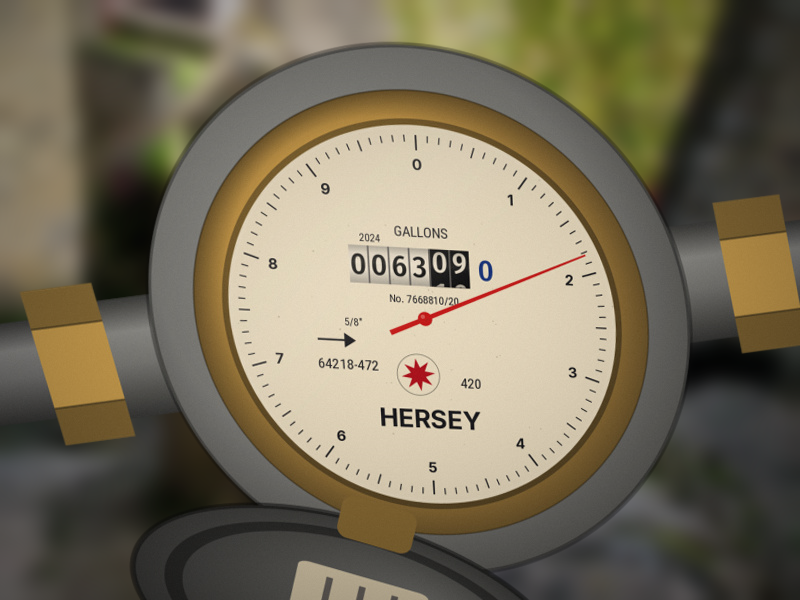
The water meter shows 63091.8 gal
